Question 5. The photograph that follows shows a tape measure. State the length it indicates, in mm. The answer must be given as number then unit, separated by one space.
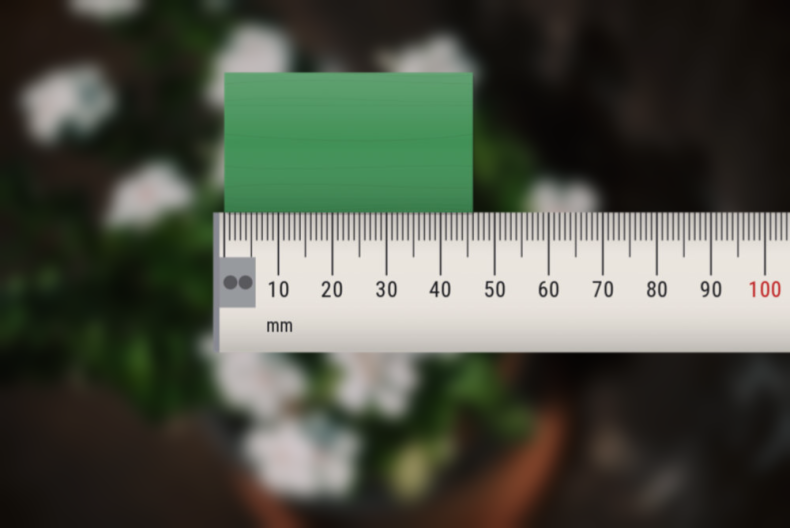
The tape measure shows 46 mm
